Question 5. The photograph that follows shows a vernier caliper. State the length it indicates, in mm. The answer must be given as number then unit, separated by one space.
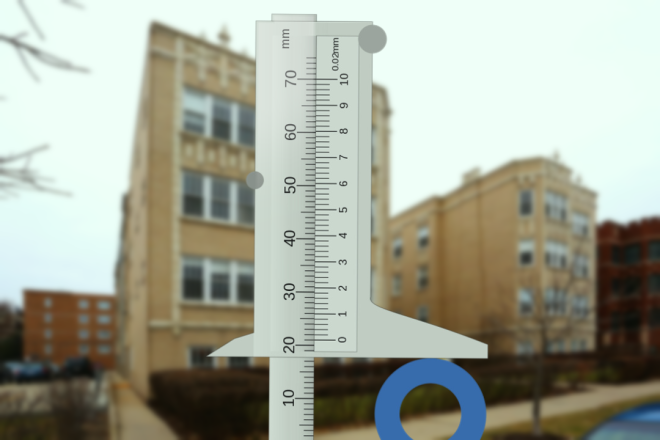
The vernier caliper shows 21.0 mm
